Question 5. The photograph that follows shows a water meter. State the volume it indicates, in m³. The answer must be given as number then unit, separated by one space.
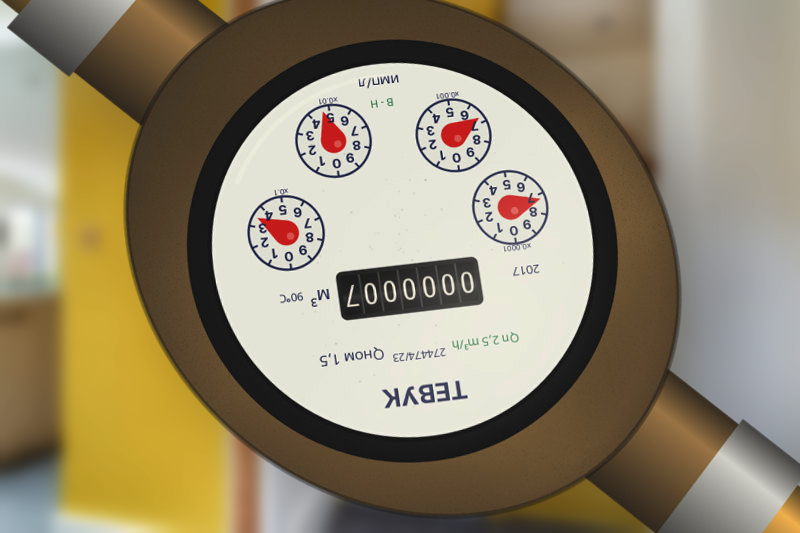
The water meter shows 7.3467 m³
